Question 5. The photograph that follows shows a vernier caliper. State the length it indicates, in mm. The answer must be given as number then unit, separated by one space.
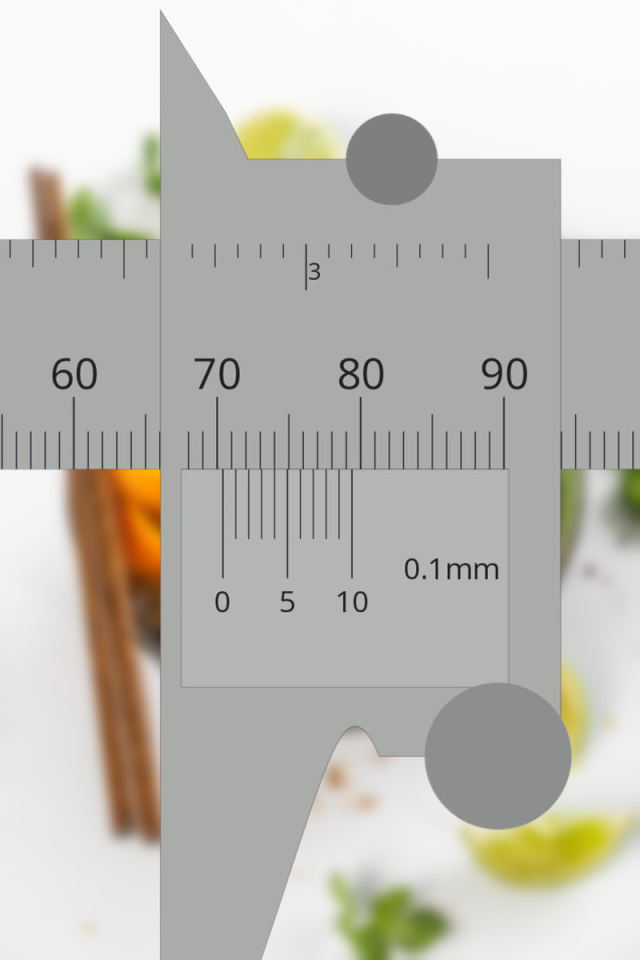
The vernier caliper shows 70.4 mm
